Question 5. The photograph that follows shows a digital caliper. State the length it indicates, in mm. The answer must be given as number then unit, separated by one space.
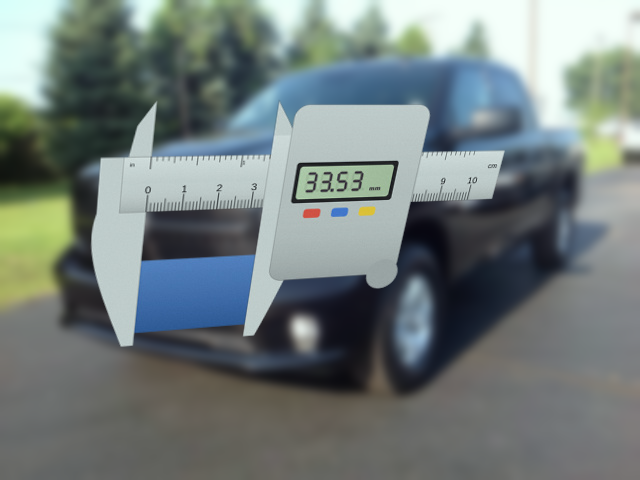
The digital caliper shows 33.53 mm
